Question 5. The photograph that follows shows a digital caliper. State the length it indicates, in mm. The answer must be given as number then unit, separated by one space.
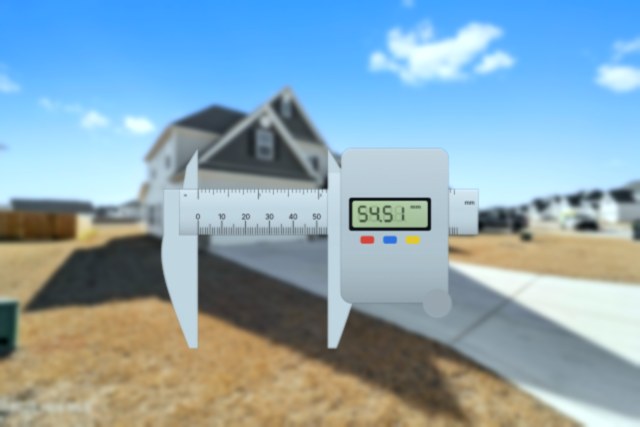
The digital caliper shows 54.51 mm
